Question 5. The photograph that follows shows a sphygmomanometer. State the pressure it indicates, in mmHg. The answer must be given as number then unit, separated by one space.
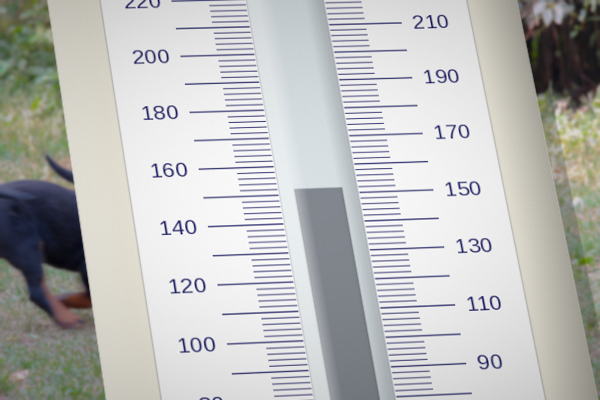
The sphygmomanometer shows 152 mmHg
